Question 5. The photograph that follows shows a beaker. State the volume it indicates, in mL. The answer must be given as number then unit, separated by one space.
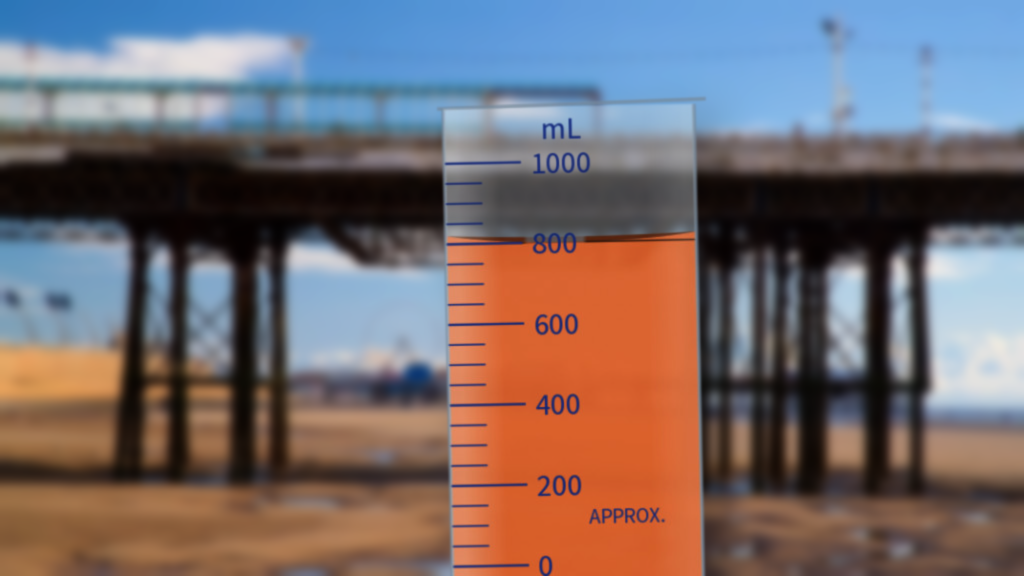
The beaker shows 800 mL
